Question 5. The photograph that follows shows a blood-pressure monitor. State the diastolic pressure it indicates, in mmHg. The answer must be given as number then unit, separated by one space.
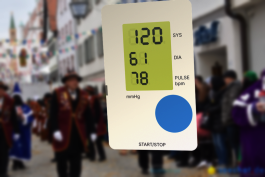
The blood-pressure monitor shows 61 mmHg
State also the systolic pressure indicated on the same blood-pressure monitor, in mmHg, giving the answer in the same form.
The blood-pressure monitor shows 120 mmHg
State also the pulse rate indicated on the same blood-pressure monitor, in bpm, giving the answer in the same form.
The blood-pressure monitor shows 78 bpm
